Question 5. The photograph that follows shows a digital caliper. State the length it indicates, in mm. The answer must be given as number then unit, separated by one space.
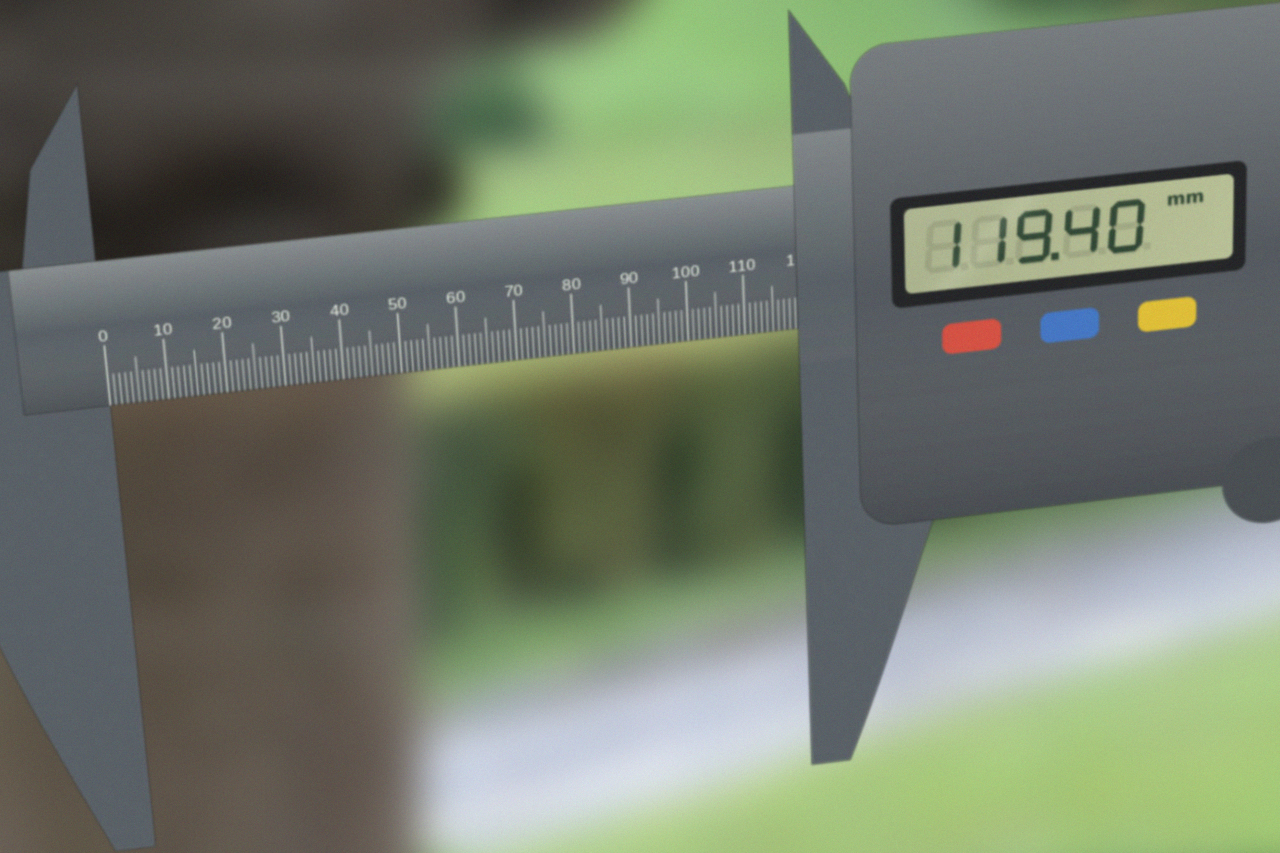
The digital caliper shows 119.40 mm
